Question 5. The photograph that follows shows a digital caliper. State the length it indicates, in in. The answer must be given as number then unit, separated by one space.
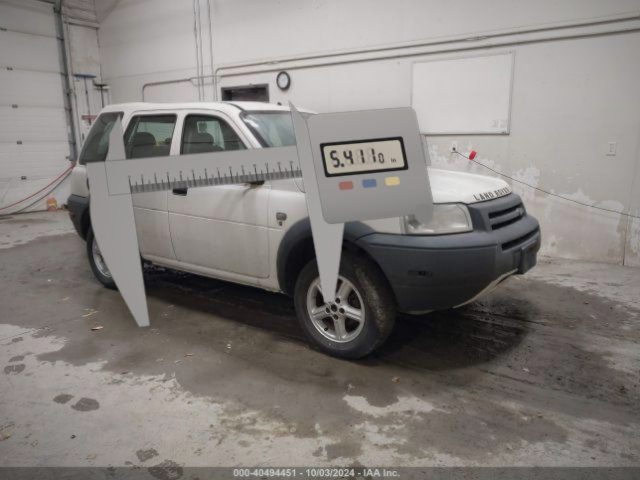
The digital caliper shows 5.4110 in
